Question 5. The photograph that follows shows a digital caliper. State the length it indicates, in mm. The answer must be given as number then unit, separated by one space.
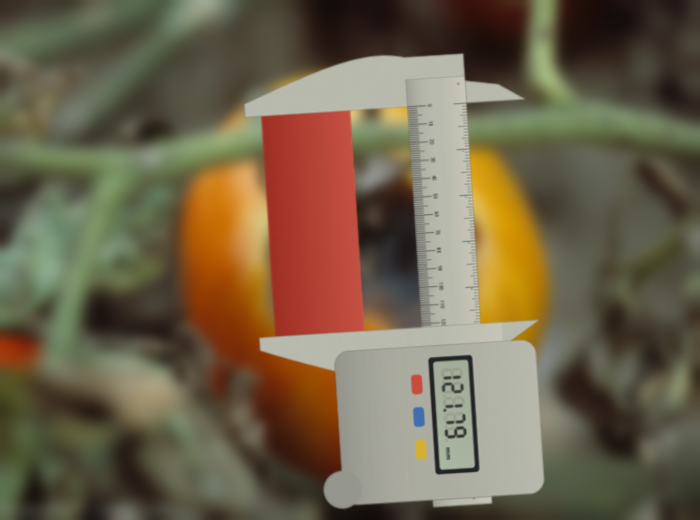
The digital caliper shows 121.79 mm
